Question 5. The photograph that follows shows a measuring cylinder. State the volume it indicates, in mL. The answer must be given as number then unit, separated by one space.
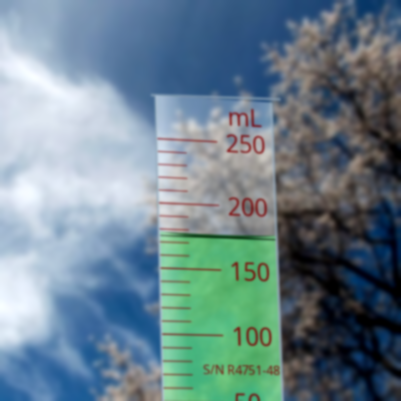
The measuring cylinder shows 175 mL
